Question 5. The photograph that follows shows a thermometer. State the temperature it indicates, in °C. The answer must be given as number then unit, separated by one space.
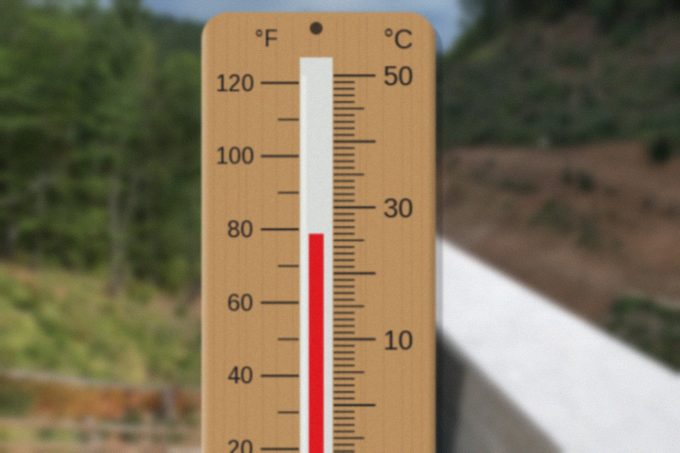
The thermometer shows 26 °C
